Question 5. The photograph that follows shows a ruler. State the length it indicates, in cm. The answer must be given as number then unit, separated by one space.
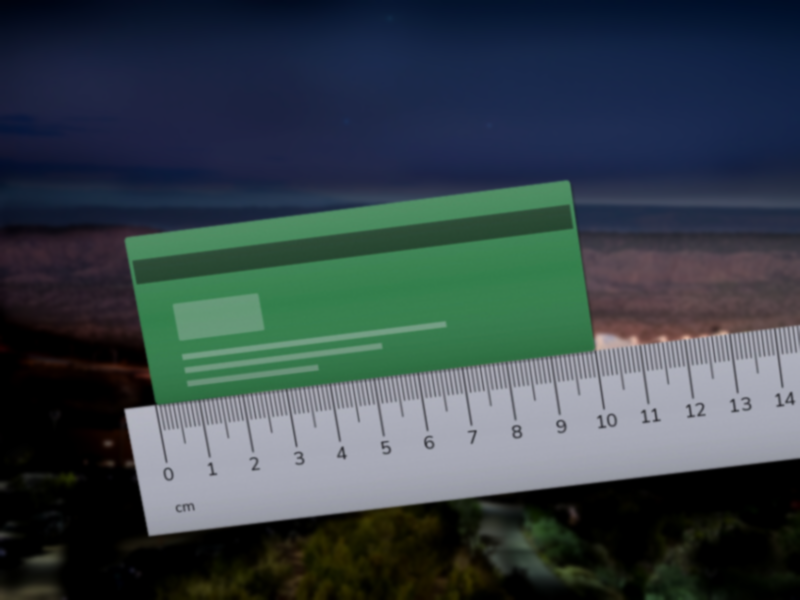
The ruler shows 10 cm
